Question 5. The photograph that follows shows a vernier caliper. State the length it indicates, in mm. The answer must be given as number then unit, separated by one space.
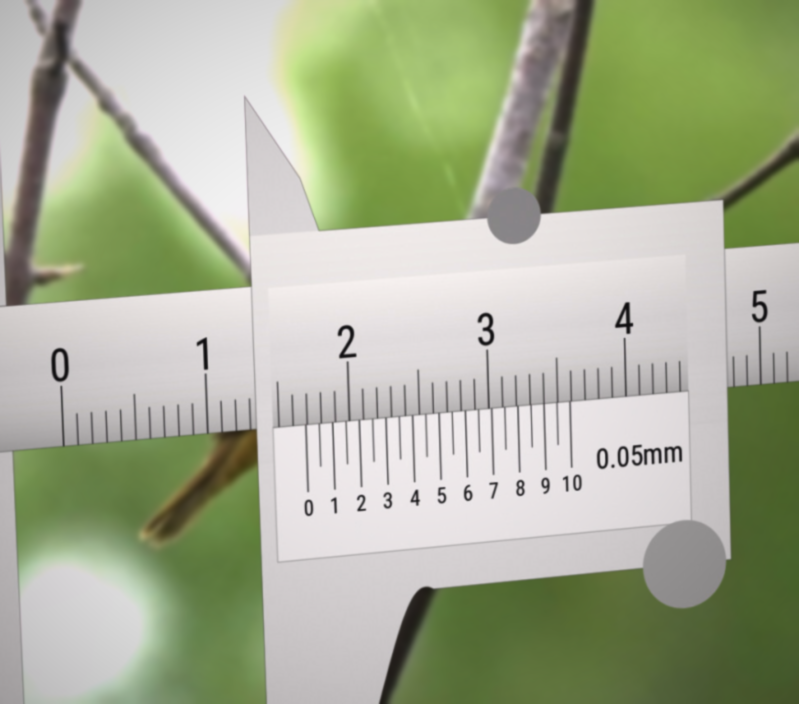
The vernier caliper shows 16.9 mm
